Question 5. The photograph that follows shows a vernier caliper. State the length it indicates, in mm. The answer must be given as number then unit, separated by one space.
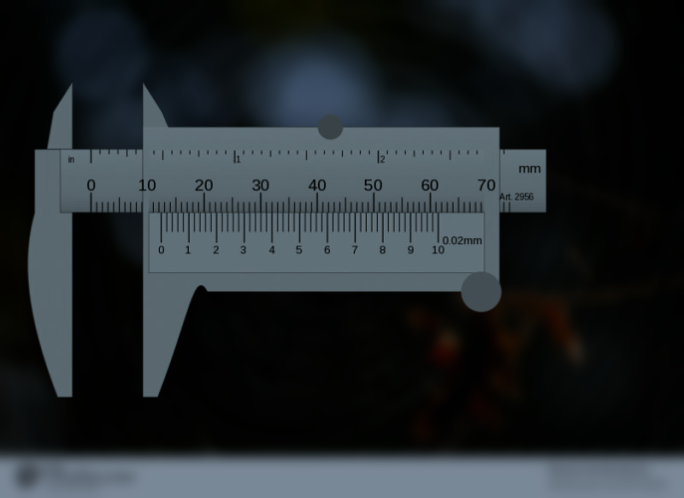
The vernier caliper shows 12.4 mm
